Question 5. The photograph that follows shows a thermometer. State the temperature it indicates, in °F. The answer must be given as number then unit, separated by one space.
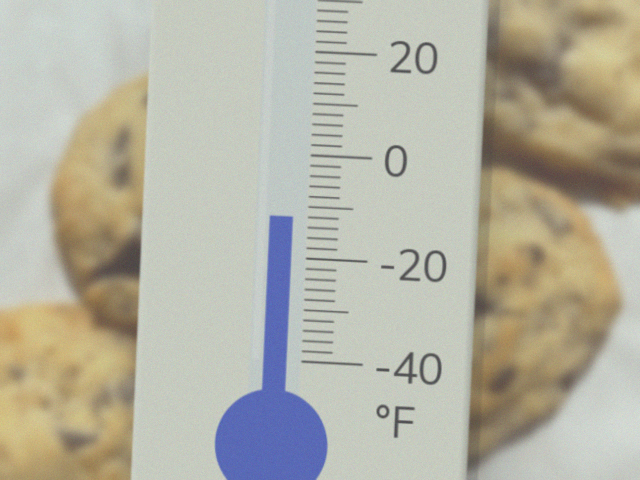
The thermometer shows -12 °F
